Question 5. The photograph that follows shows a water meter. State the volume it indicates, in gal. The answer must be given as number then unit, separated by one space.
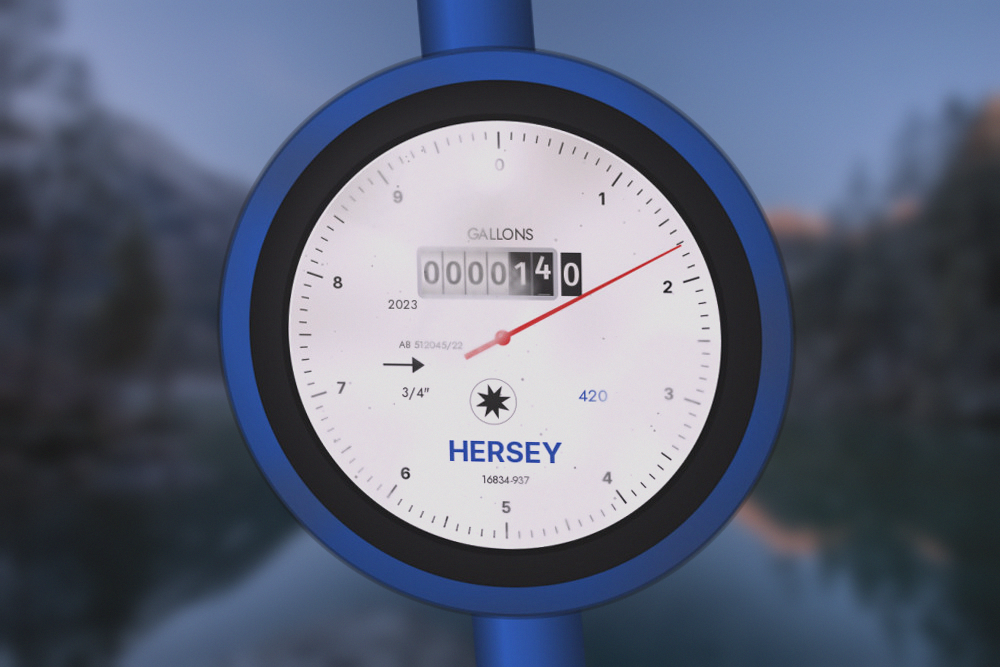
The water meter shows 141.7 gal
